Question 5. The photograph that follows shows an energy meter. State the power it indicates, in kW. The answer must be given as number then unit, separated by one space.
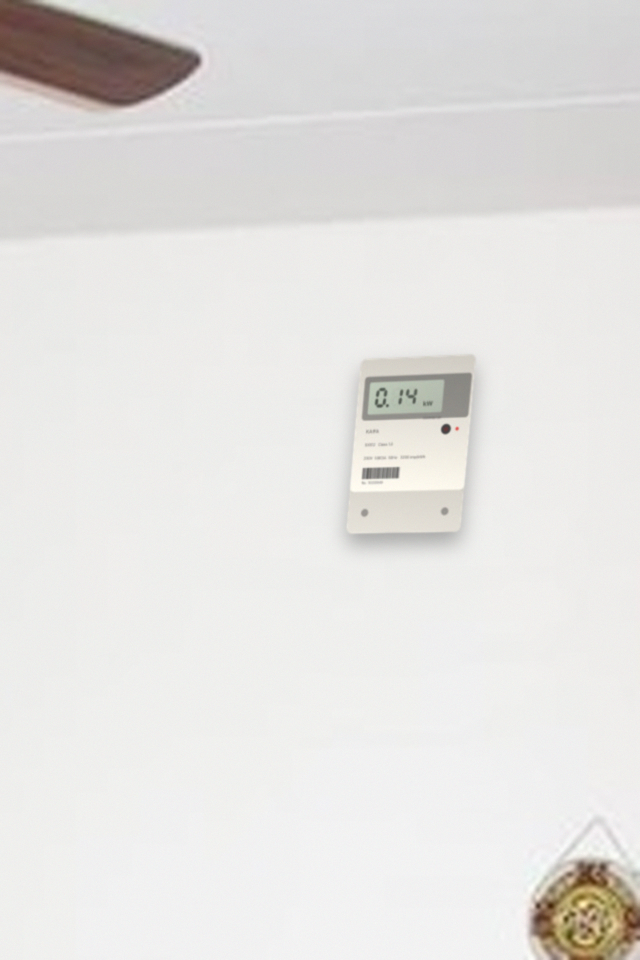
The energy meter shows 0.14 kW
